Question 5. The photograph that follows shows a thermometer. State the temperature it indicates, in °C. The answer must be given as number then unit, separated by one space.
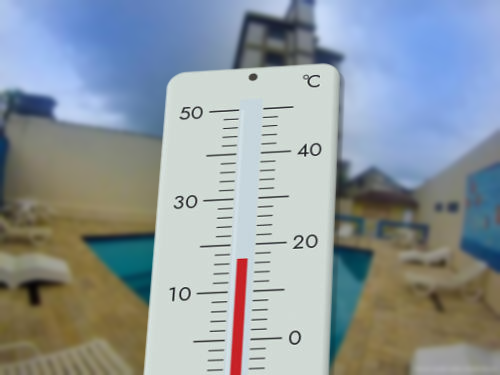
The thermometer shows 17 °C
